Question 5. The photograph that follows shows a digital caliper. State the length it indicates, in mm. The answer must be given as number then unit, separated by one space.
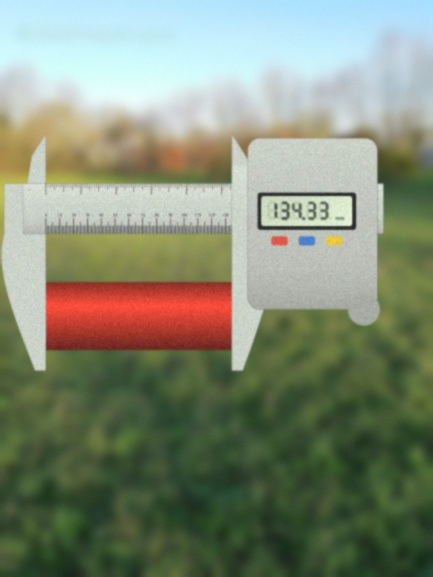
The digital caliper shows 134.33 mm
